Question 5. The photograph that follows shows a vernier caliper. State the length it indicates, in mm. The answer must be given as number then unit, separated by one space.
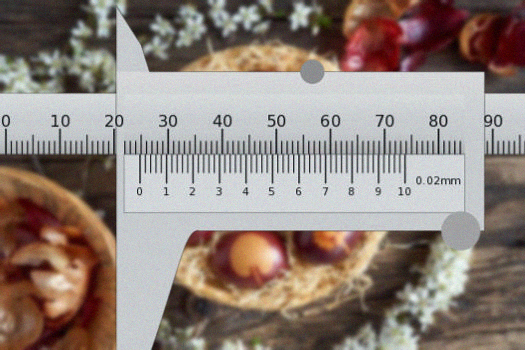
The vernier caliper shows 24.8 mm
